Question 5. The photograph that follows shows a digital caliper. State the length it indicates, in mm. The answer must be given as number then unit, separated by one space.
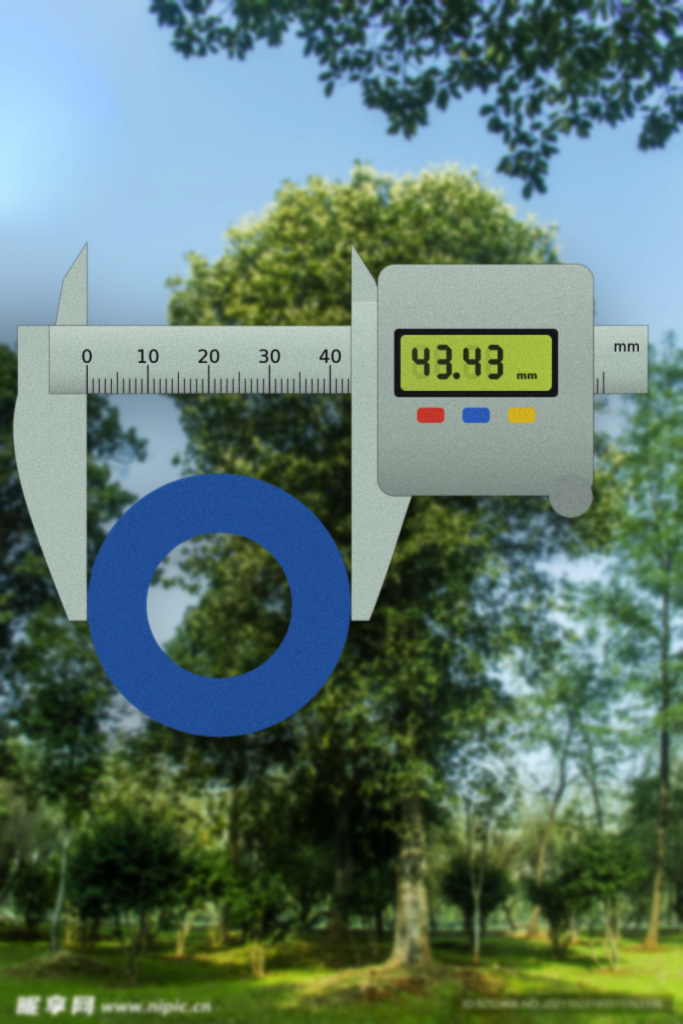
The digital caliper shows 43.43 mm
